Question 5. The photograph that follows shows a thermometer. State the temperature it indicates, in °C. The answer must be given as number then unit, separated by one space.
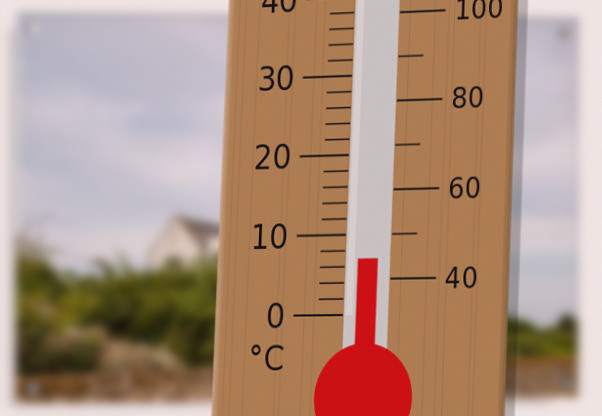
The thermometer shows 7 °C
